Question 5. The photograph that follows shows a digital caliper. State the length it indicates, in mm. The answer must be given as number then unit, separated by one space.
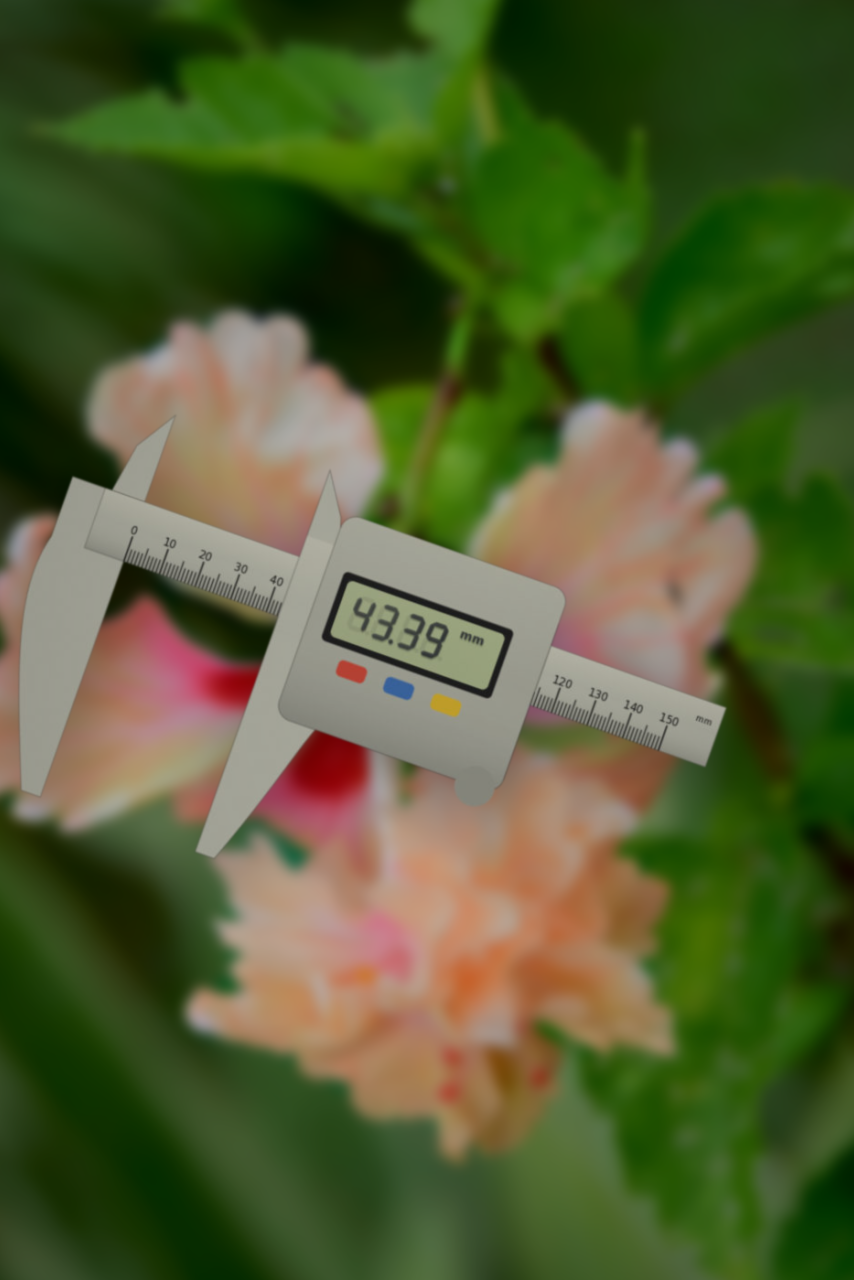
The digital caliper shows 43.39 mm
